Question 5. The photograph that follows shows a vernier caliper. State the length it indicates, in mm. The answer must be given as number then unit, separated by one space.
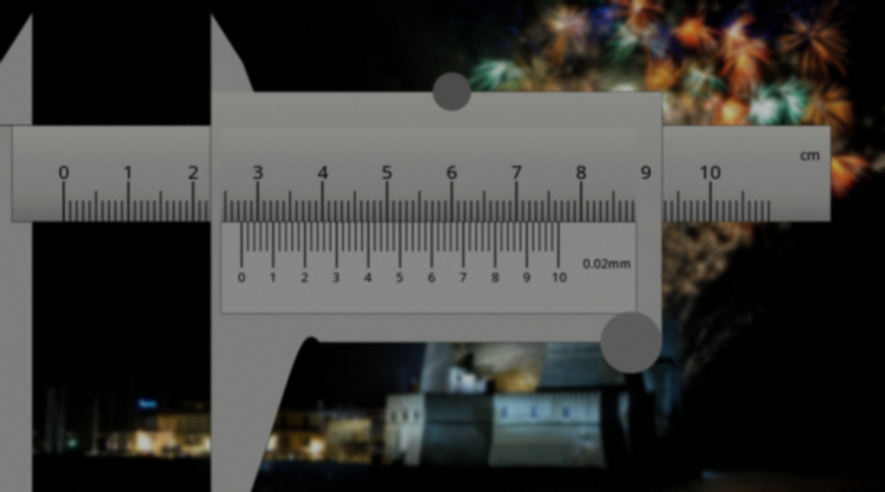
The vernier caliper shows 27.5 mm
